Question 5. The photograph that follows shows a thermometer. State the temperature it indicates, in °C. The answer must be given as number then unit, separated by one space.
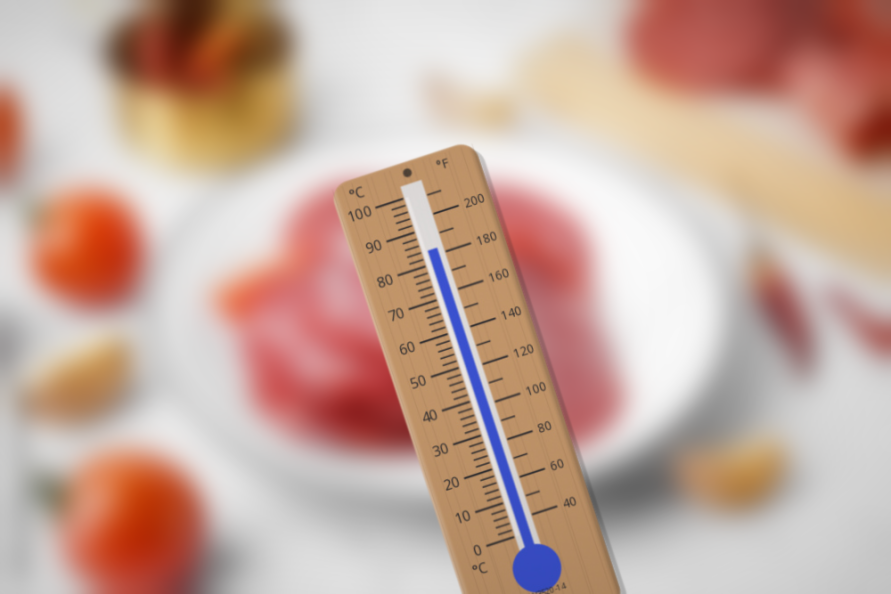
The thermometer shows 84 °C
